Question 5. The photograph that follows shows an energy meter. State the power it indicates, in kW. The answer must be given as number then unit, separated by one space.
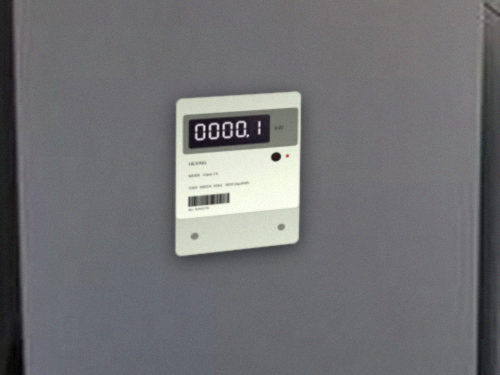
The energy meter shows 0.1 kW
